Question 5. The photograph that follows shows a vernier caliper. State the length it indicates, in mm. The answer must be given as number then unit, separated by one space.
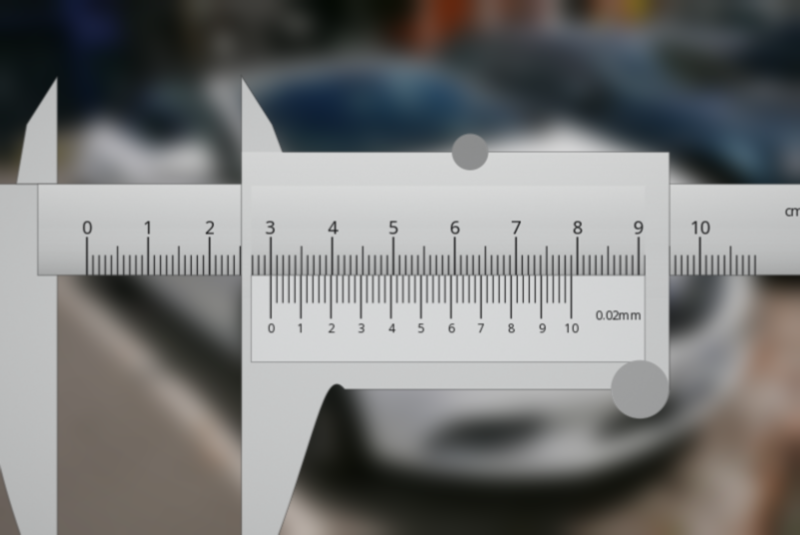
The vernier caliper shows 30.0 mm
